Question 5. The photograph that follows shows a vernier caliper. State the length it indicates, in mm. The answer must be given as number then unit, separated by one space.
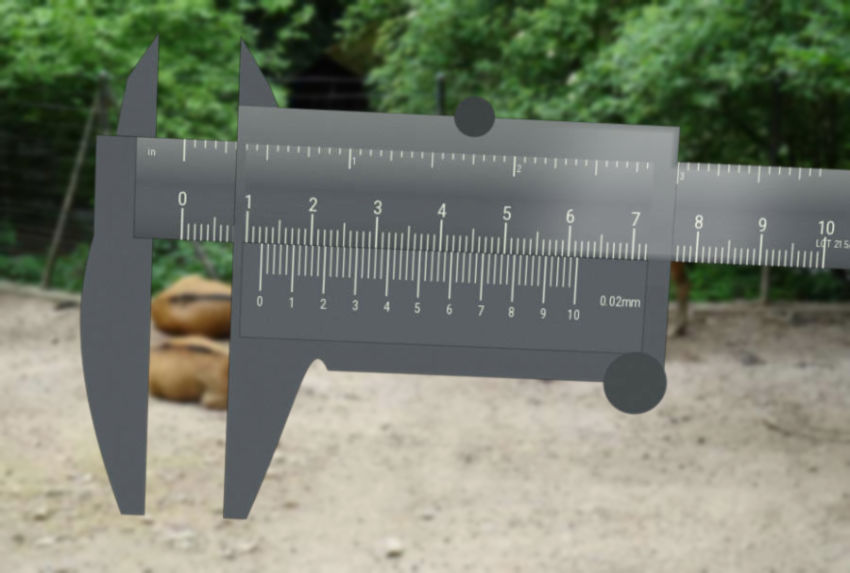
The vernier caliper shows 12.4 mm
